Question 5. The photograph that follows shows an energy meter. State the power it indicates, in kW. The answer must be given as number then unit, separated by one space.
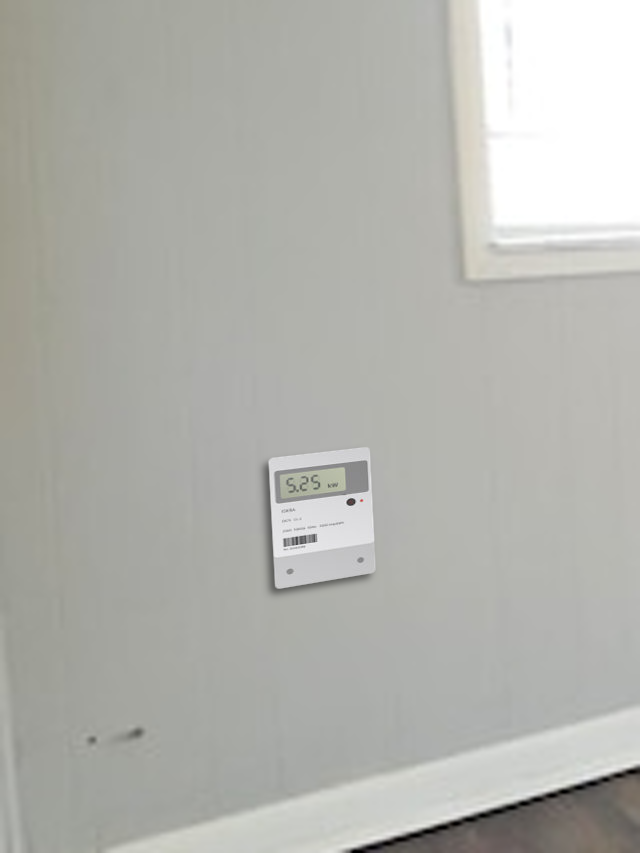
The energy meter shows 5.25 kW
